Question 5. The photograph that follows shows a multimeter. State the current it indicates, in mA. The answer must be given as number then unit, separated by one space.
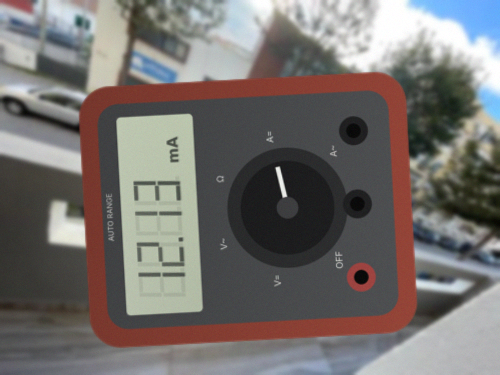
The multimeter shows 12.13 mA
